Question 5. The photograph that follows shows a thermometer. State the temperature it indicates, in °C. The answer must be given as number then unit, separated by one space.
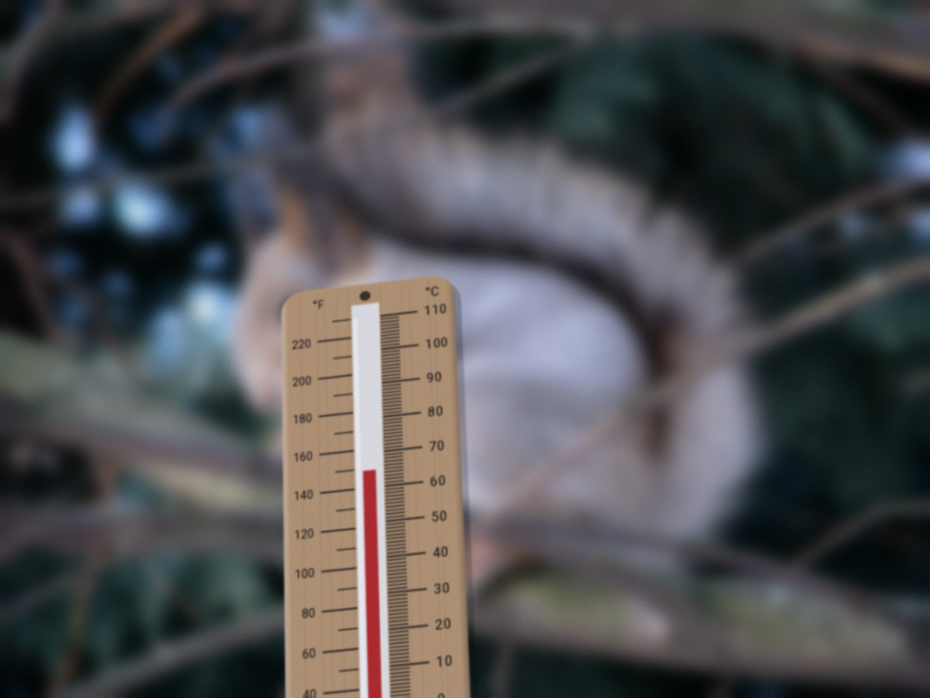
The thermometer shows 65 °C
